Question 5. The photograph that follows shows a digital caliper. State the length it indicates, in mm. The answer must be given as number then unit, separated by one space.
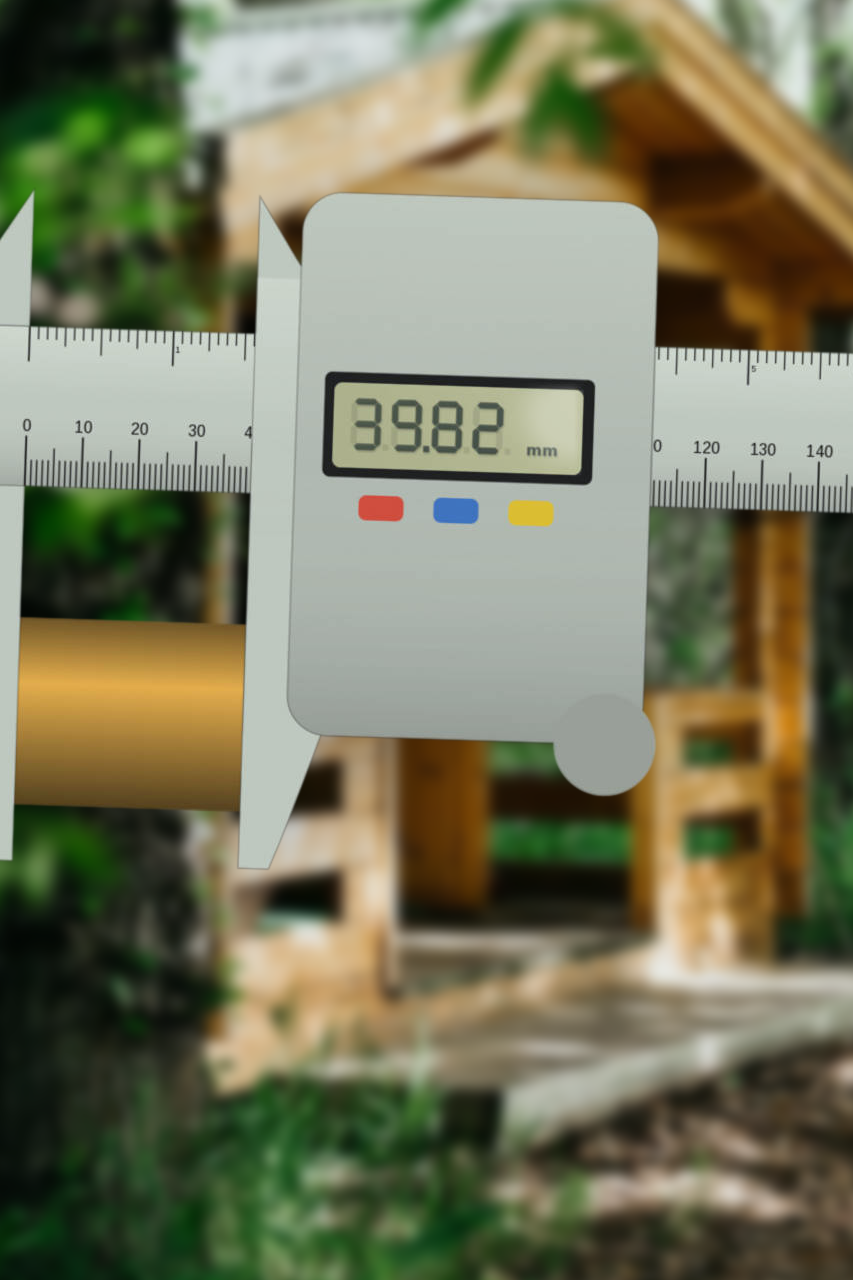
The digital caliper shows 39.82 mm
